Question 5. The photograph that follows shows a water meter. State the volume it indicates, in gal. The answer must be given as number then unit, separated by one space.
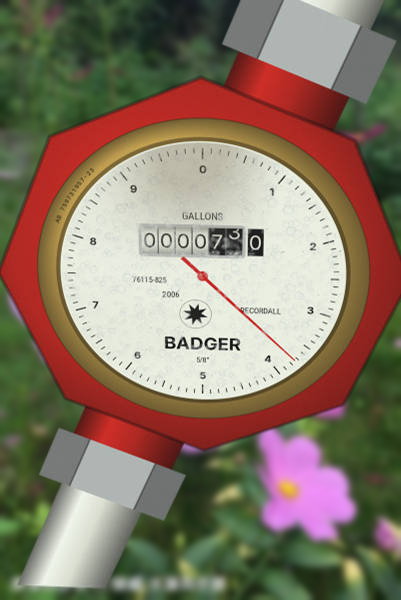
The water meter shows 733.7 gal
